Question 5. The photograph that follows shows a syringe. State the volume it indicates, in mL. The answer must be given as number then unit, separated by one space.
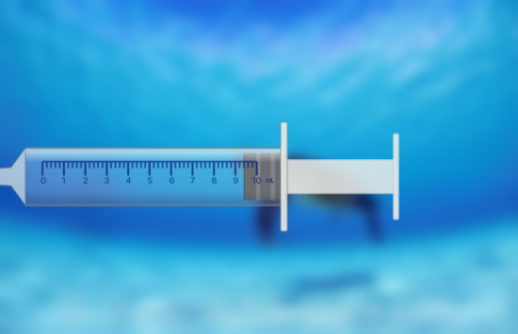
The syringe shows 9.4 mL
